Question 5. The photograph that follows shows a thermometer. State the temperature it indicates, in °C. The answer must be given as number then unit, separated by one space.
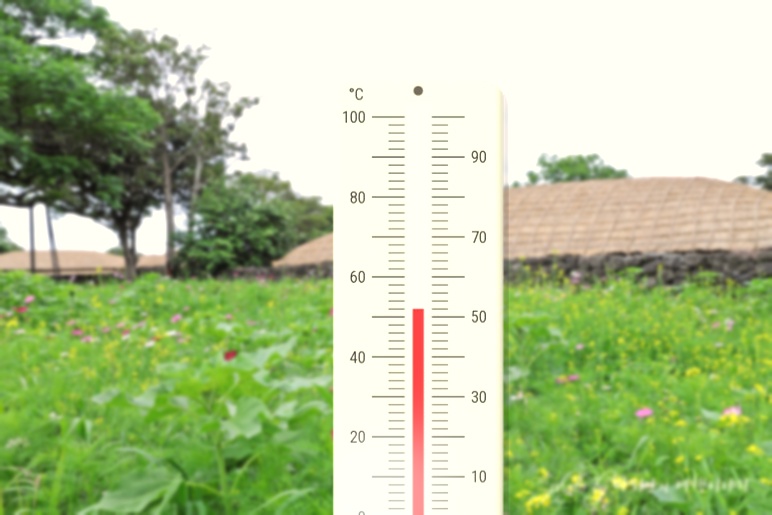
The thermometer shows 52 °C
